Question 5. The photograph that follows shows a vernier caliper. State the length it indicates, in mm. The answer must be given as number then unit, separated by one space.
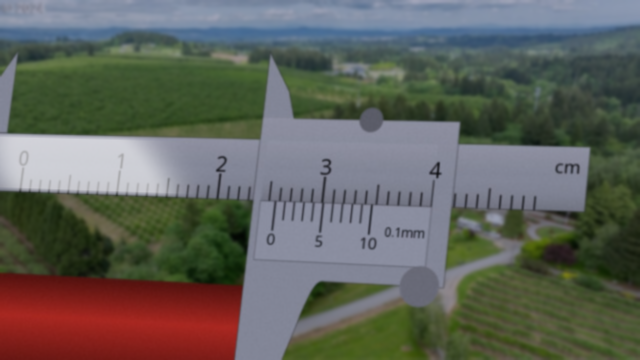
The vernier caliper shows 25.6 mm
